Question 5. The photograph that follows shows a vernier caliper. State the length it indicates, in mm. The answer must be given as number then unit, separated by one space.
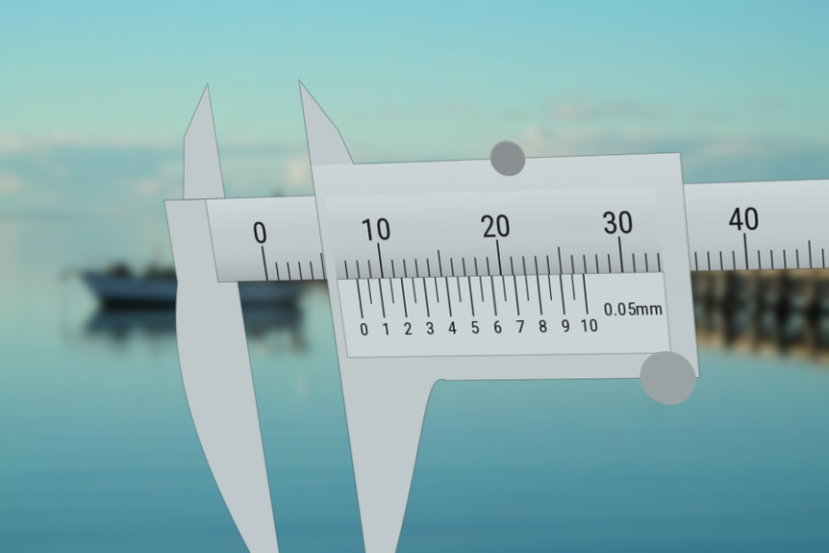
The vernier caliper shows 7.8 mm
